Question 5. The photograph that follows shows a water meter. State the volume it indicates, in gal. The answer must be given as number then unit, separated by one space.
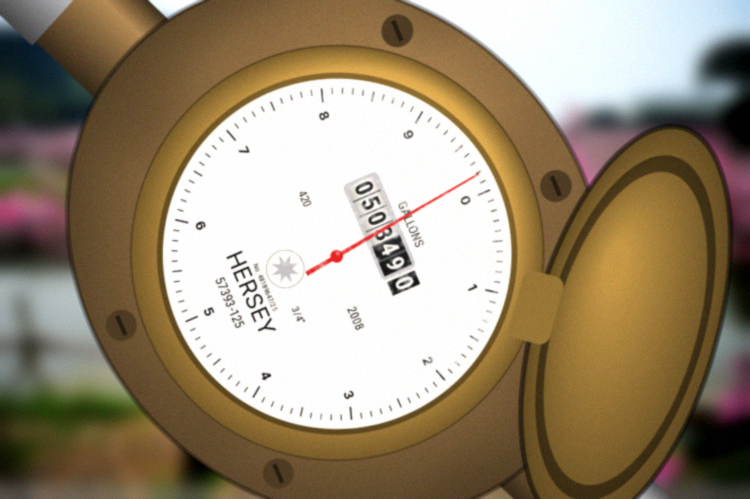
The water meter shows 503489.8 gal
